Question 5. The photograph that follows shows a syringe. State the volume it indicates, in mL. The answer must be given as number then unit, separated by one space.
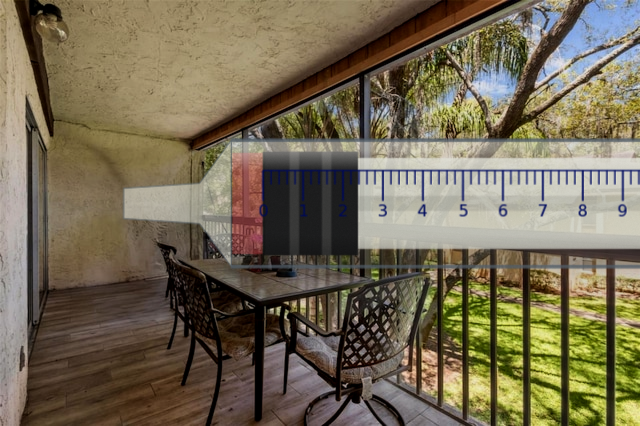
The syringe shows 0 mL
